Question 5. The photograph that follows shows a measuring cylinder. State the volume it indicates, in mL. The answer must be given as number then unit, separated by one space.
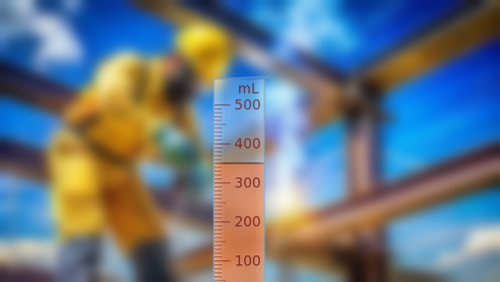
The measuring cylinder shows 350 mL
